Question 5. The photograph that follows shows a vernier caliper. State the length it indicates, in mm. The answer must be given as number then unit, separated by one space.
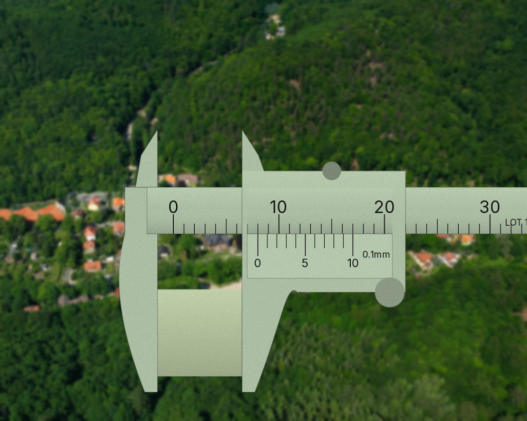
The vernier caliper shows 8.0 mm
